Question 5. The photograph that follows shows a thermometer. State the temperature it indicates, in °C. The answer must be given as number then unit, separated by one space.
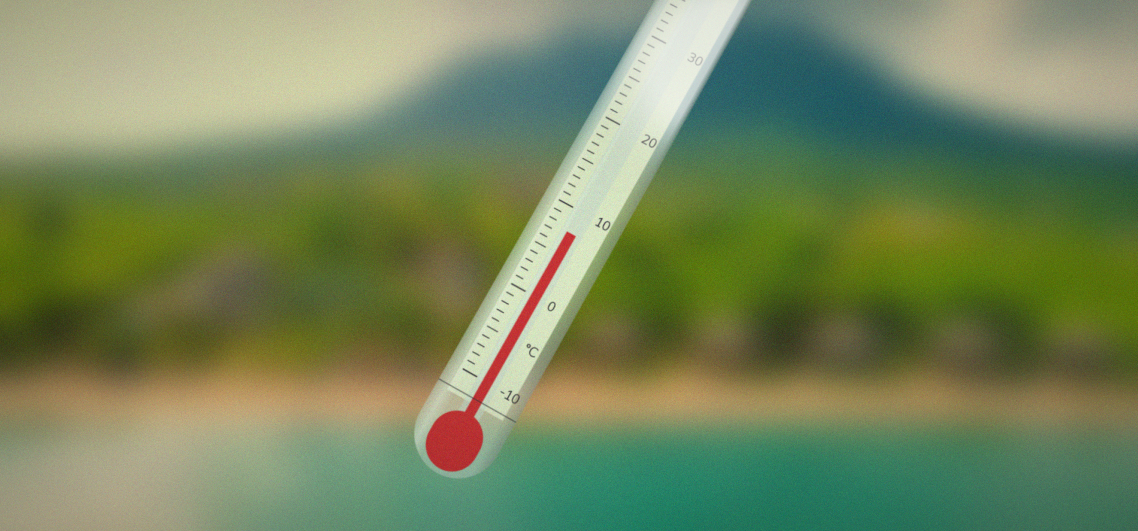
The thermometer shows 7.5 °C
